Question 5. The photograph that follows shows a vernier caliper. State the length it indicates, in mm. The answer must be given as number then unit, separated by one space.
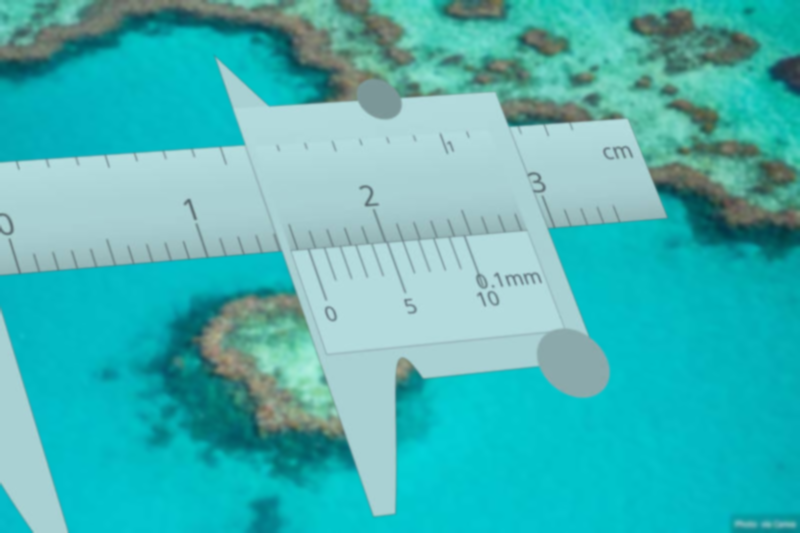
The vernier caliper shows 15.6 mm
